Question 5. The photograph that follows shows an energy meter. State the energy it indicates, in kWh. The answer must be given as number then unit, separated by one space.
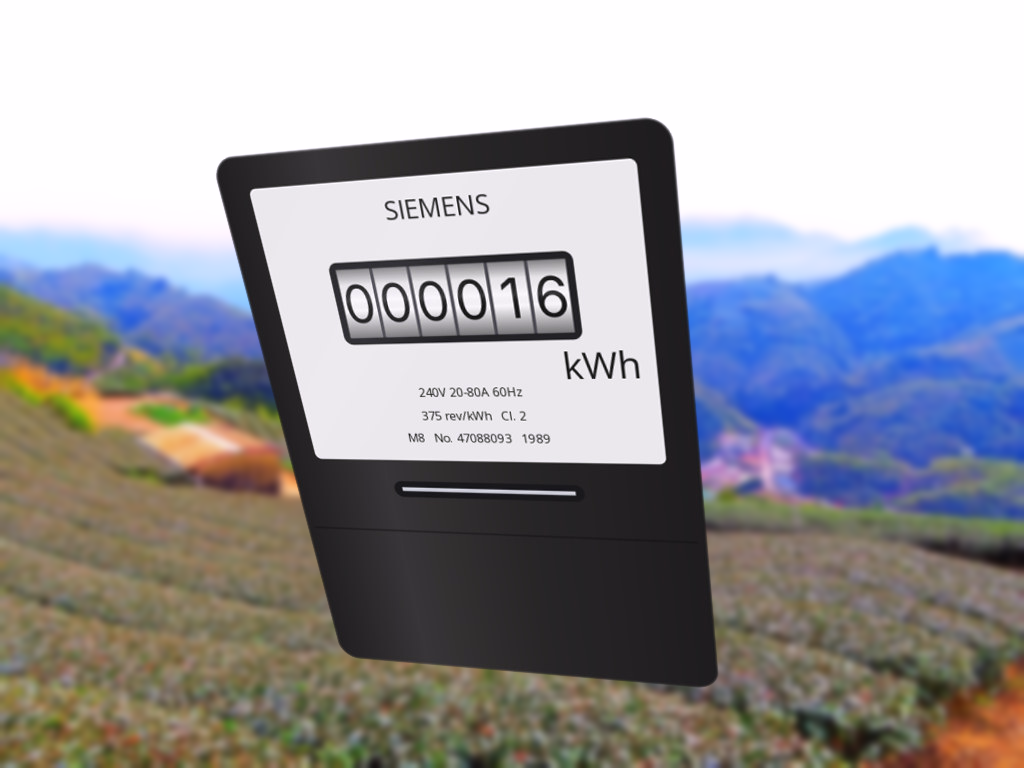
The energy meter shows 16 kWh
